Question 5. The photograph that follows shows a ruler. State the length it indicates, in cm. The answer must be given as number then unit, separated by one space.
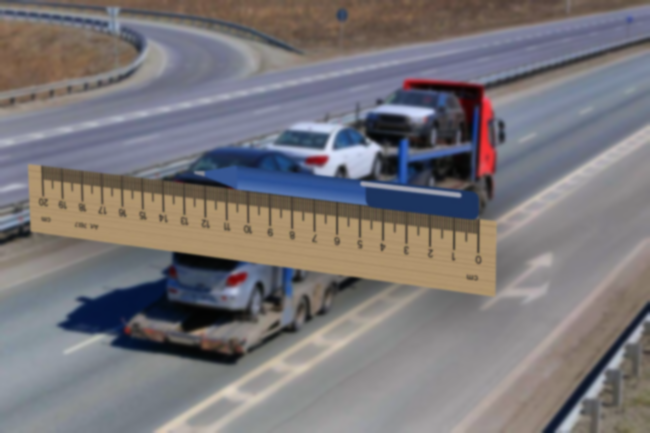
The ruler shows 12.5 cm
